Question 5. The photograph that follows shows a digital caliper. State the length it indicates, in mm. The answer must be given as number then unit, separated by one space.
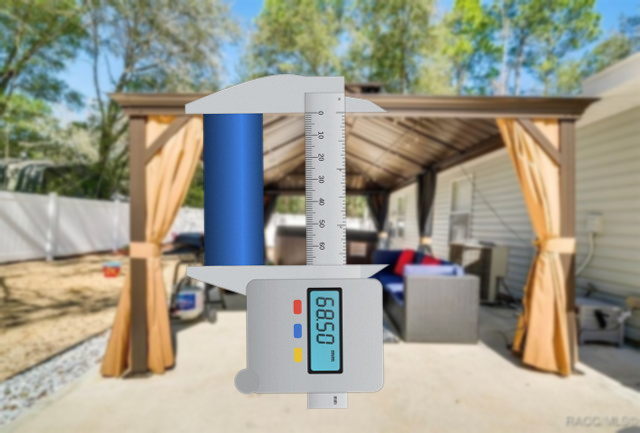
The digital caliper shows 68.50 mm
